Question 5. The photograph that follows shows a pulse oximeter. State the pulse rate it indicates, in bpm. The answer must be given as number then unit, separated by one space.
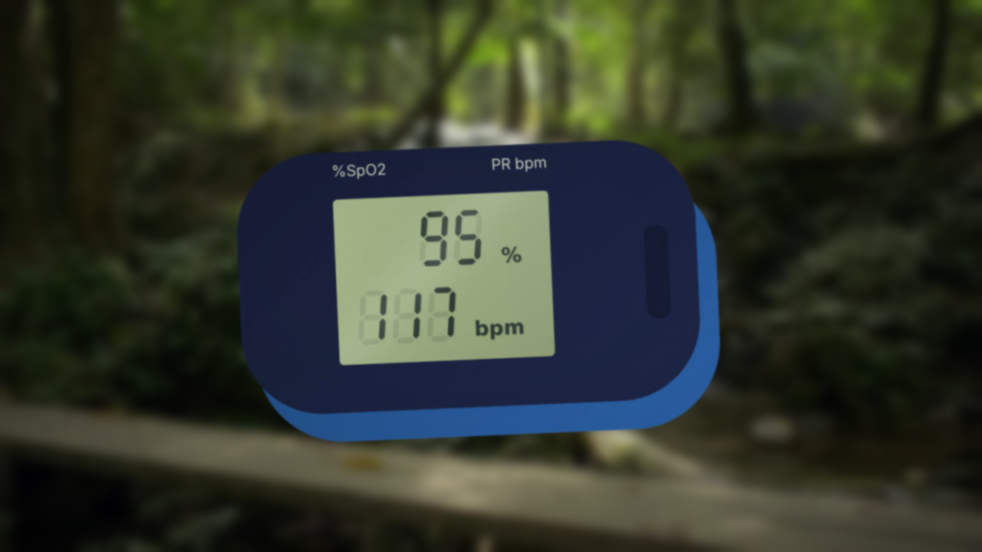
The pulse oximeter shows 117 bpm
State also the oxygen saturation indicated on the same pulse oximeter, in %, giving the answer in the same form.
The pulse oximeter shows 95 %
